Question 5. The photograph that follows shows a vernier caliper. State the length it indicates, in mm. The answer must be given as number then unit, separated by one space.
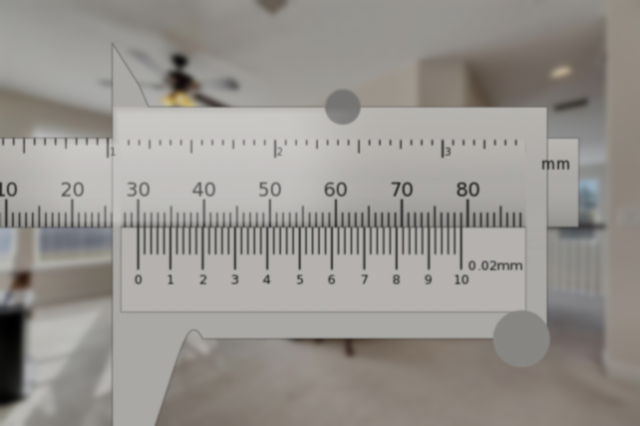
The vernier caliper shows 30.0 mm
